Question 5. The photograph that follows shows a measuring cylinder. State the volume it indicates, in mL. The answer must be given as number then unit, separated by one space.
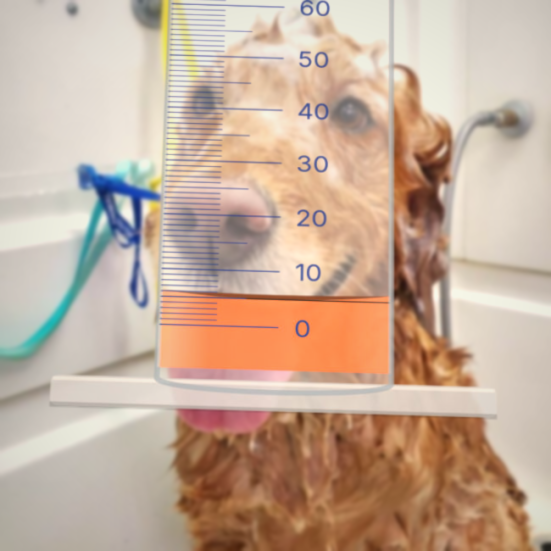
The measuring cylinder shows 5 mL
